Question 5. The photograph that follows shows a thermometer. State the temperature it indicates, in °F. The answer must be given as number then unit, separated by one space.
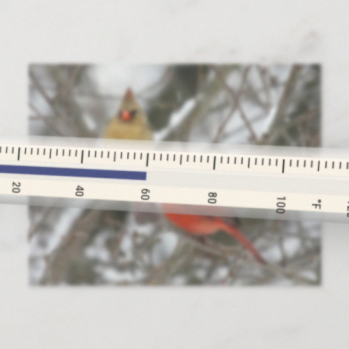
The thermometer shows 60 °F
